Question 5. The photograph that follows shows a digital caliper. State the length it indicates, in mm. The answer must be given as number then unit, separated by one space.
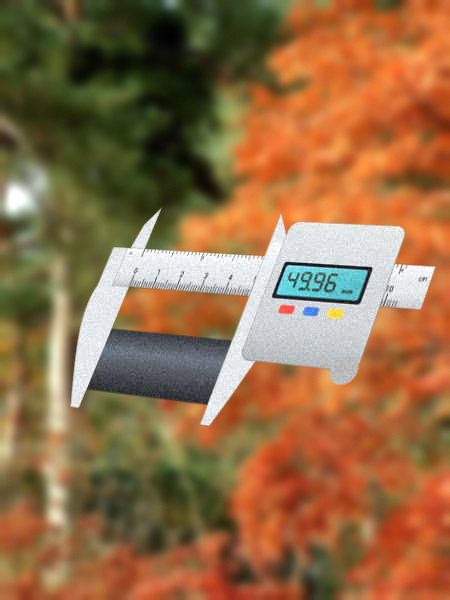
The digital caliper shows 49.96 mm
